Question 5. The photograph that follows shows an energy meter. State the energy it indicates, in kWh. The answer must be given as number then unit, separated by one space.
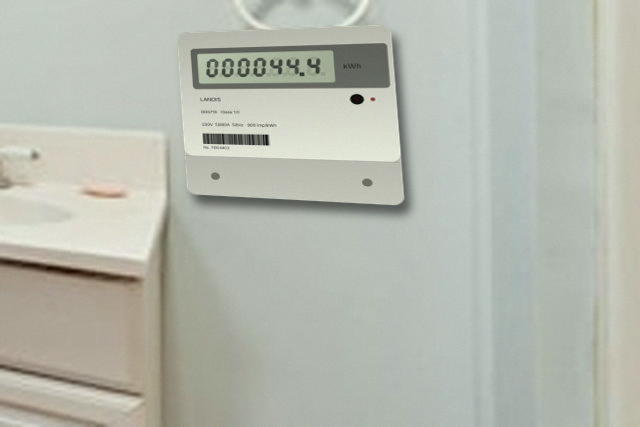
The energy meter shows 44.4 kWh
